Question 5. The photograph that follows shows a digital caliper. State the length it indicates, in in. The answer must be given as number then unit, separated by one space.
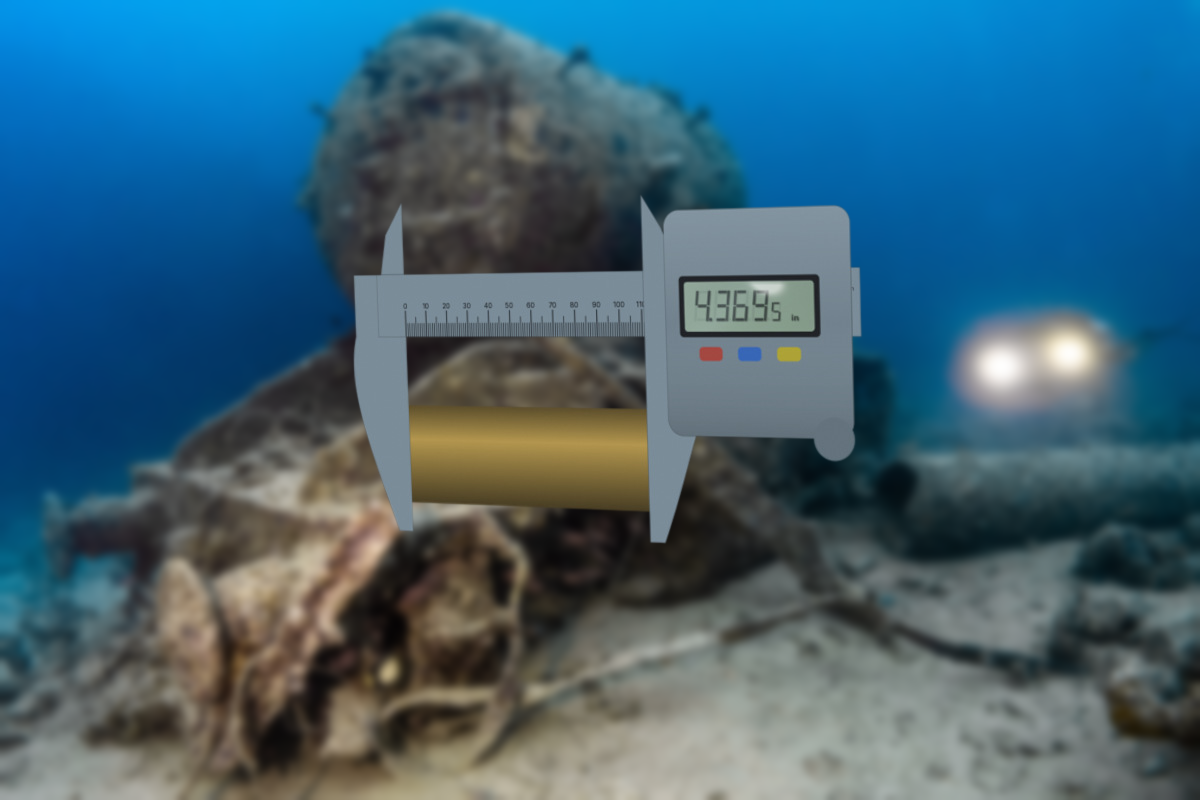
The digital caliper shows 4.3695 in
